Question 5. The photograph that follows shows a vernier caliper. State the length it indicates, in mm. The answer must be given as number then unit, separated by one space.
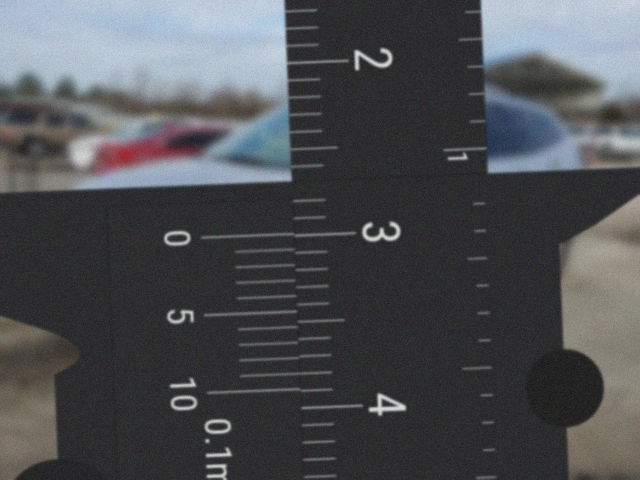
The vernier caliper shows 29.9 mm
